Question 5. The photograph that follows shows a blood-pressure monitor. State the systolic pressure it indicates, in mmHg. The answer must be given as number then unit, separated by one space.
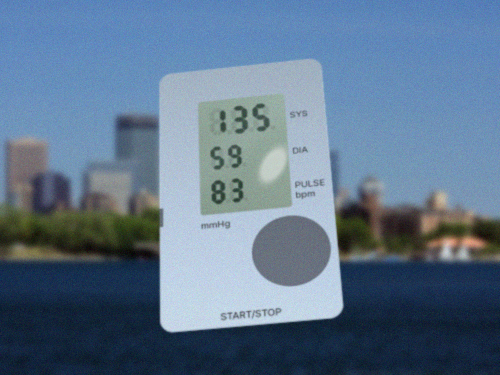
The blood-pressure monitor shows 135 mmHg
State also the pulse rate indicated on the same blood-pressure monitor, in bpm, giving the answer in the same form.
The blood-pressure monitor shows 83 bpm
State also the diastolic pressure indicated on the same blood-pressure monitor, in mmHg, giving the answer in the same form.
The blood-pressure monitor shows 59 mmHg
